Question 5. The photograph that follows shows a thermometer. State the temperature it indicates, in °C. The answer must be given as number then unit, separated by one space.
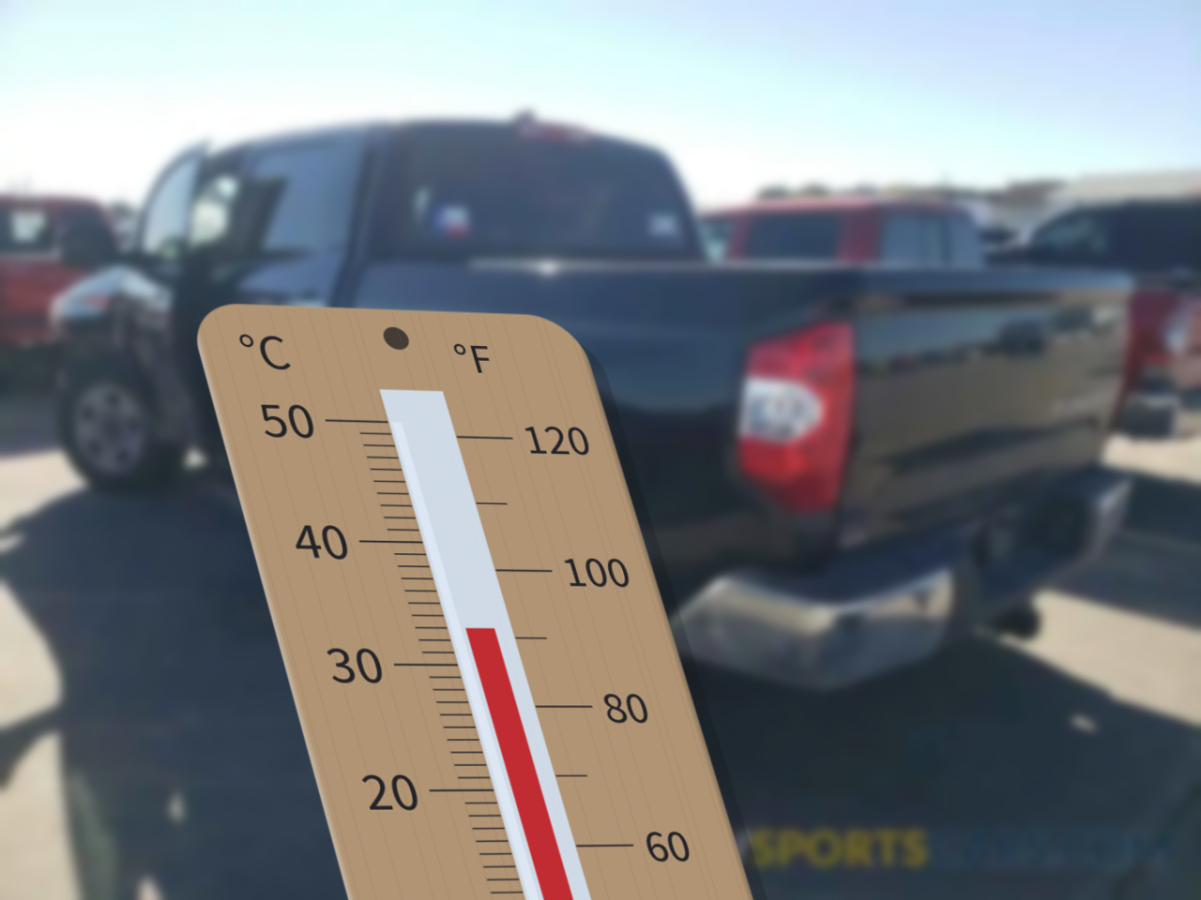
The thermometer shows 33 °C
